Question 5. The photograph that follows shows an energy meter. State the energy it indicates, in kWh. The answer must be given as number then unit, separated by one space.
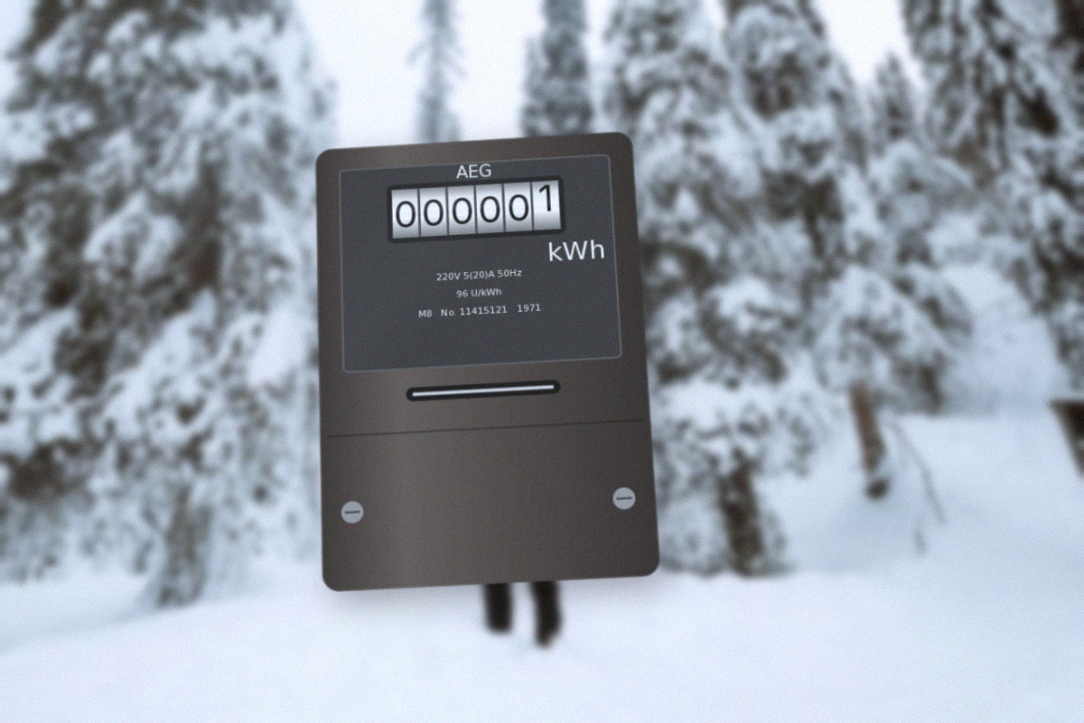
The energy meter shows 1 kWh
